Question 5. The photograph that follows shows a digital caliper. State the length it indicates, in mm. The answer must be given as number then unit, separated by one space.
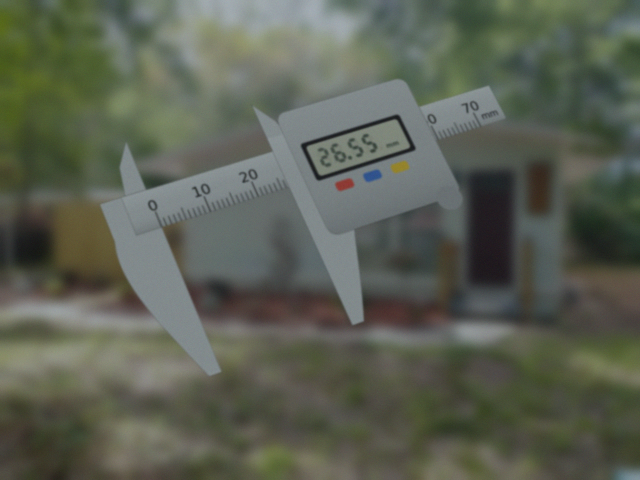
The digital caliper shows 26.55 mm
